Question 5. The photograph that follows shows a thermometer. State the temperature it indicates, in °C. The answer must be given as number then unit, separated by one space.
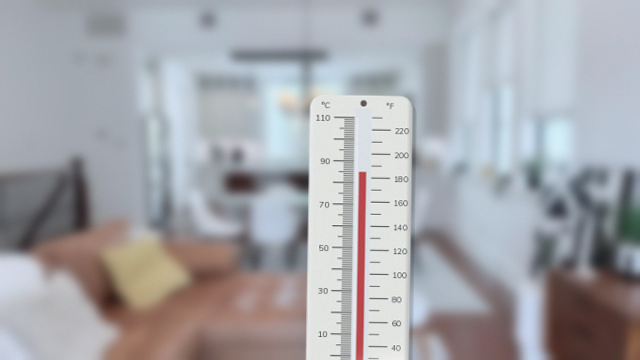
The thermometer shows 85 °C
